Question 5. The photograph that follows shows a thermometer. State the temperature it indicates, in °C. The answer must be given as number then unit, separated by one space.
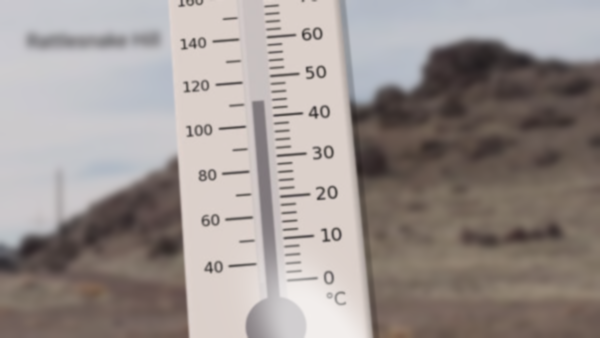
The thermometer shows 44 °C
